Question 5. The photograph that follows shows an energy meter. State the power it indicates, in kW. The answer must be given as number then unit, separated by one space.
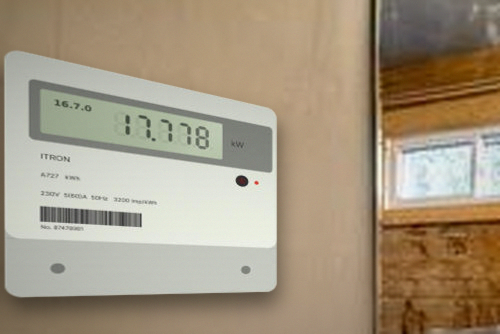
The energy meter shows 17.778 kW
